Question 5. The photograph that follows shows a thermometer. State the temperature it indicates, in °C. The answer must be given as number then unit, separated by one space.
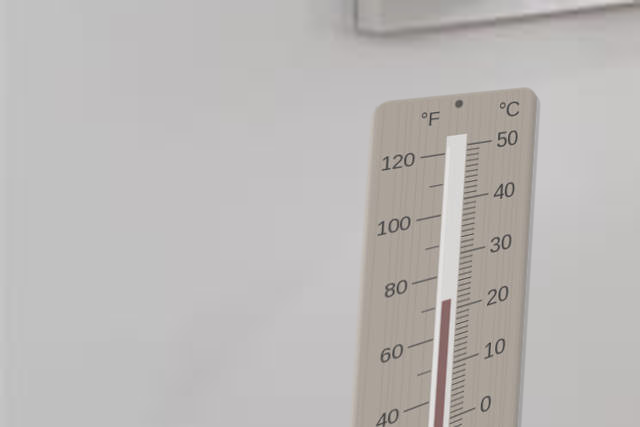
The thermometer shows 22 °C
